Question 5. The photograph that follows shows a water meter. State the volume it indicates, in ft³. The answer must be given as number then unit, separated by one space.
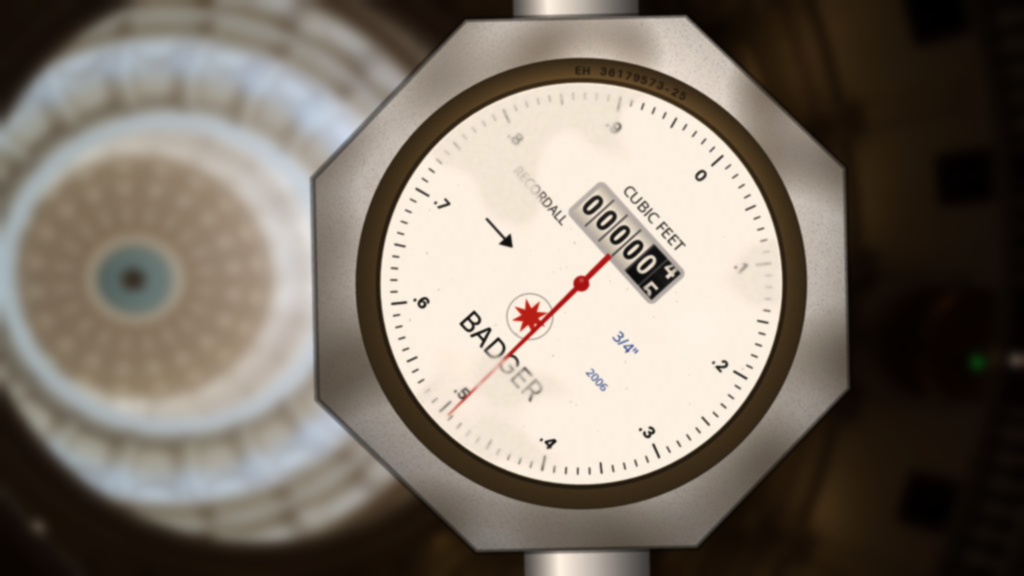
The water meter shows 4.49 ft³
